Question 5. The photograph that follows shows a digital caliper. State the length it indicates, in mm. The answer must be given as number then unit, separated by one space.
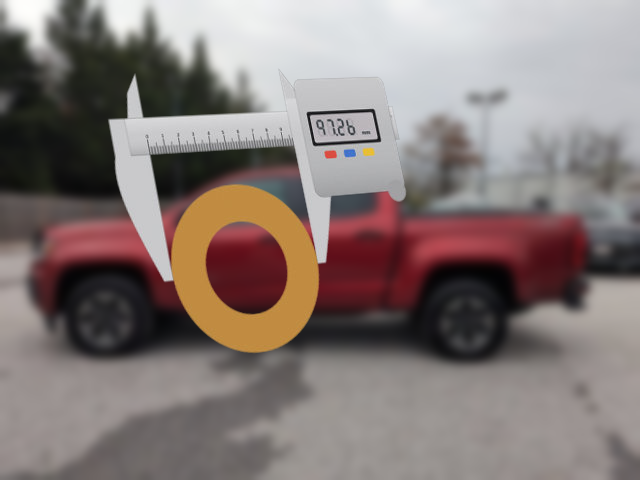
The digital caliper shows 97.26 mm
